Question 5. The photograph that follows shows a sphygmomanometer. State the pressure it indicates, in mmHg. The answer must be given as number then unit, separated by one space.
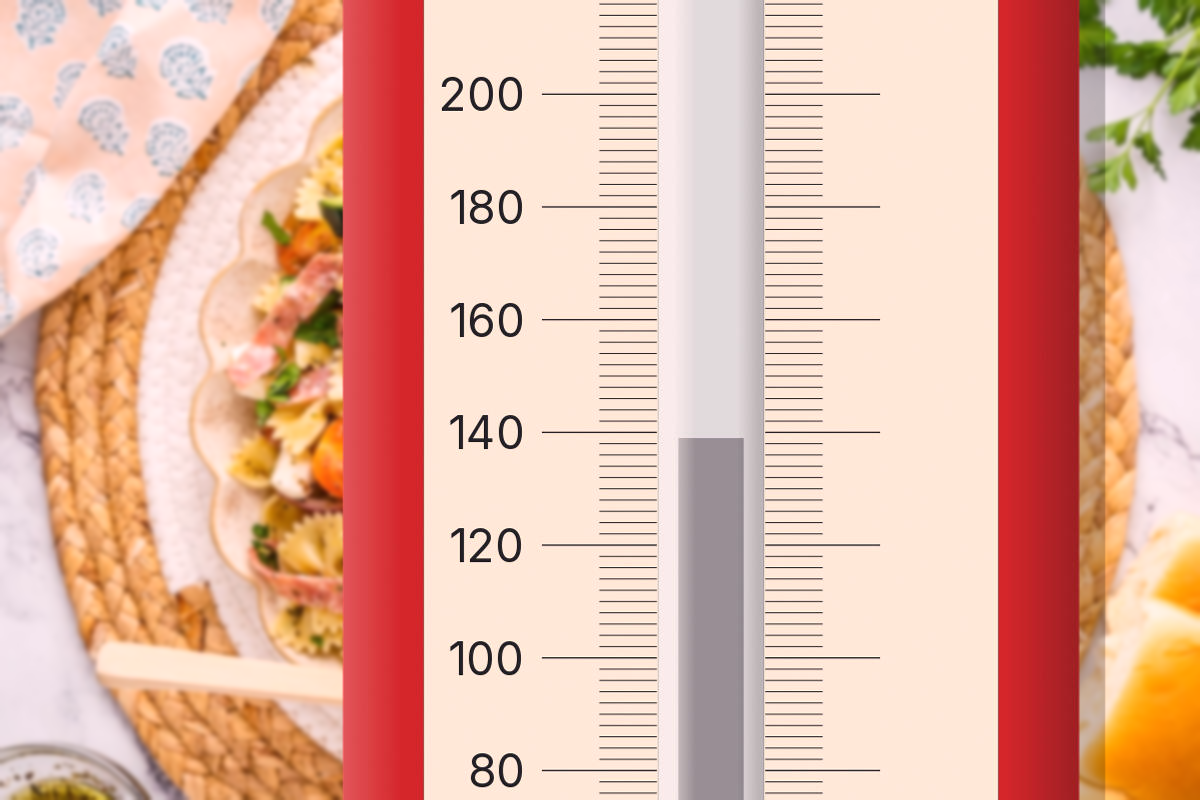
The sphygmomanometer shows 139 mmHg
